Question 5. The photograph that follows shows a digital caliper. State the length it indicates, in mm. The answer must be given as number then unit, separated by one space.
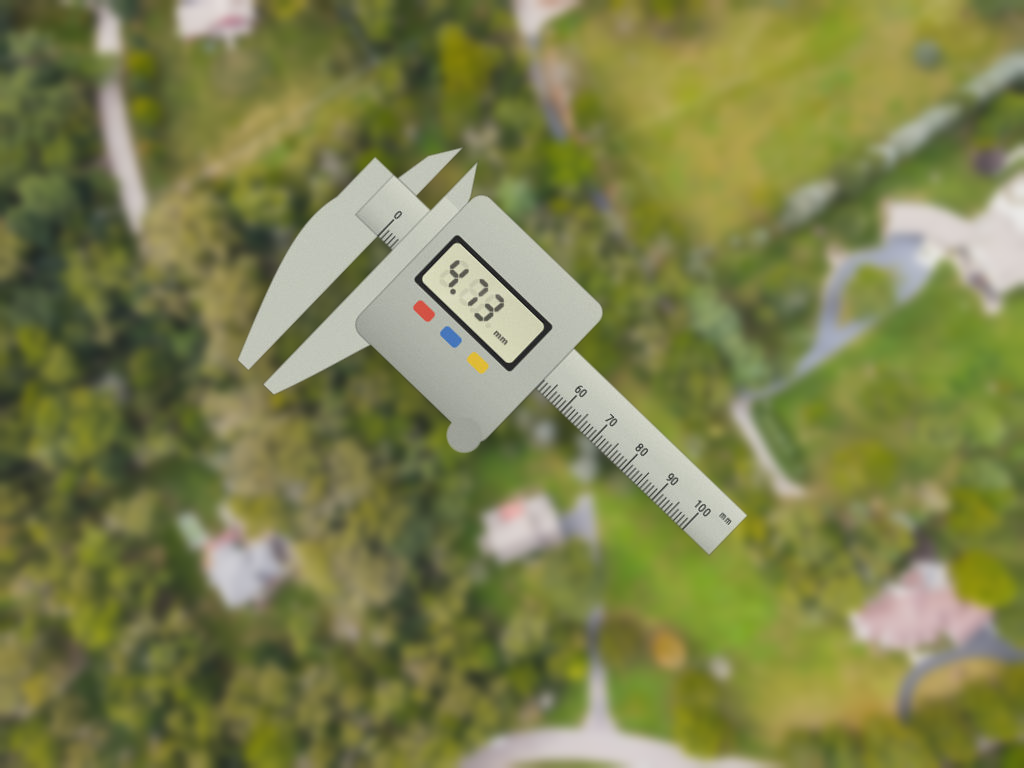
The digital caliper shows 4.73 mm
